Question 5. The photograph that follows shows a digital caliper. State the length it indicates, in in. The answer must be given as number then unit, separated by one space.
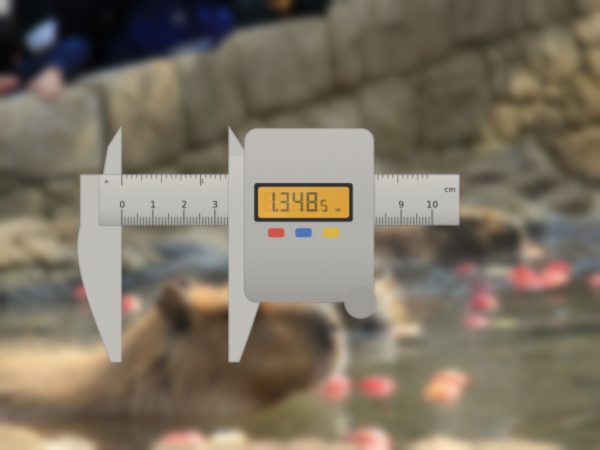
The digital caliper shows 1.3485 in
